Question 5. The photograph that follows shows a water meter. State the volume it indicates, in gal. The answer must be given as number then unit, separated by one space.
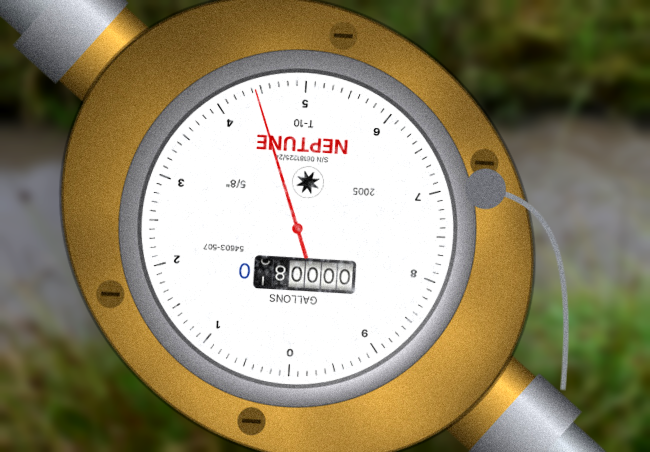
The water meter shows 814.4 gal
